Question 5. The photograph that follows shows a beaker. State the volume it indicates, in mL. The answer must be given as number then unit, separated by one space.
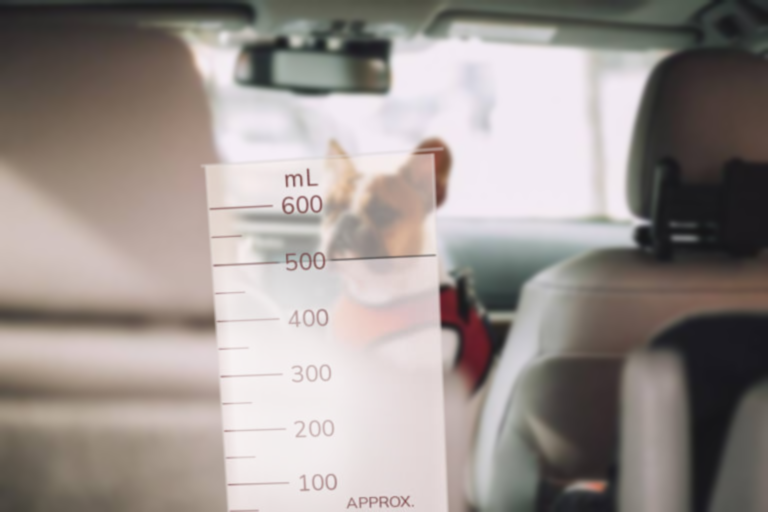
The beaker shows 500 mL
